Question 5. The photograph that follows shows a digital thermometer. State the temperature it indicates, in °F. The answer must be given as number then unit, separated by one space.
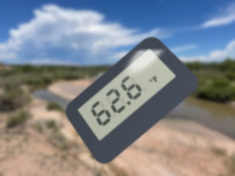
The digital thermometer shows 62.6 °F
